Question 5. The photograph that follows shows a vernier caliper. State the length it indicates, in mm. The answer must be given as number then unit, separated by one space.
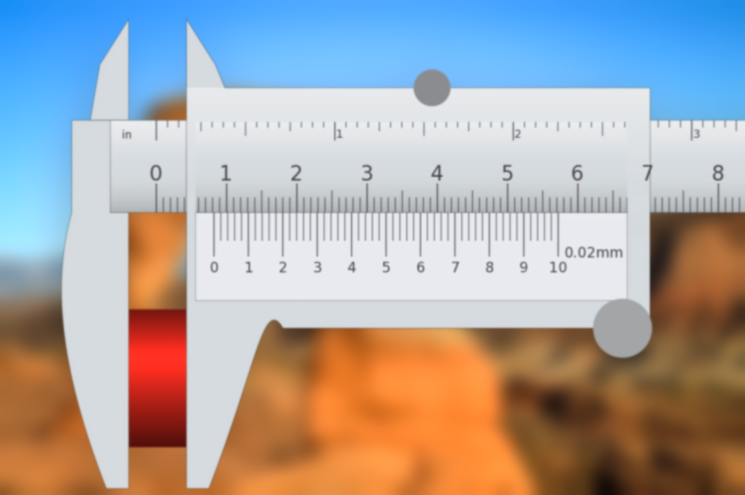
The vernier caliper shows 8.2 mm
